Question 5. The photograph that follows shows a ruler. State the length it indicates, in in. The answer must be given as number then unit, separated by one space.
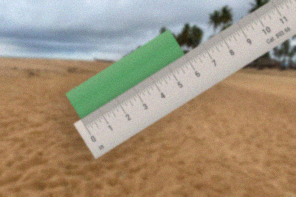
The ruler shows 6 in
